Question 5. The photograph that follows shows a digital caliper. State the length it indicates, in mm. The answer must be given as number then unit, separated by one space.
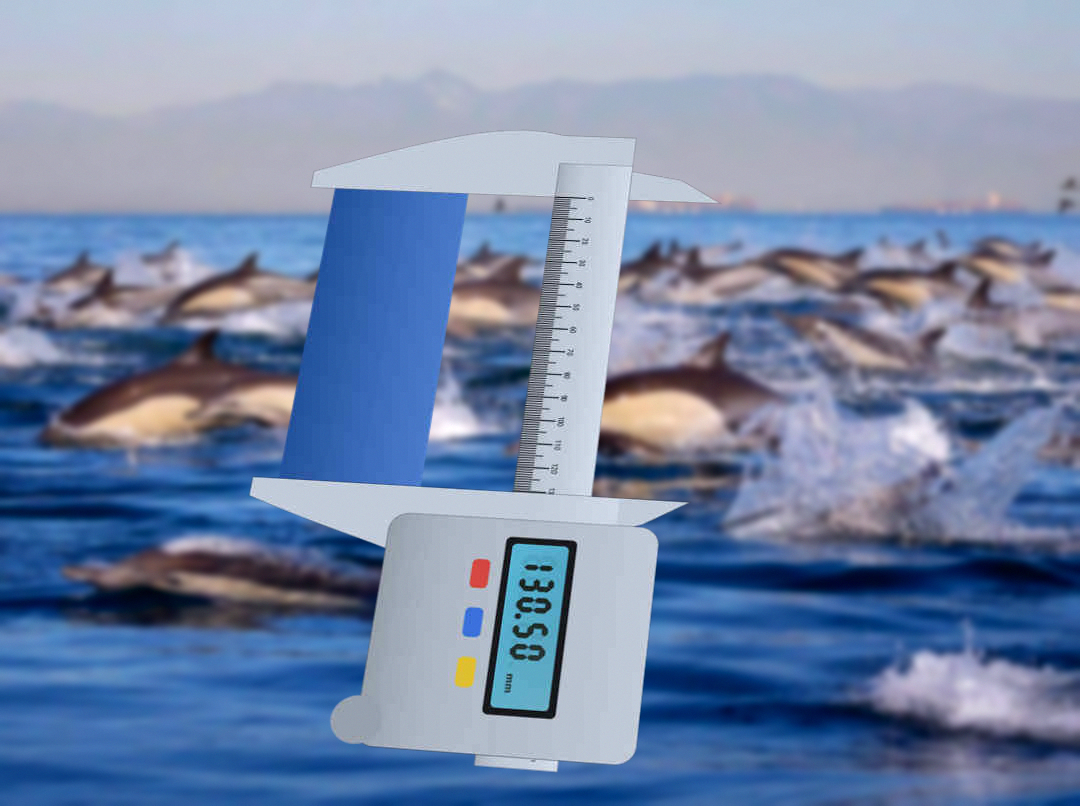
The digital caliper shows 130.50 mm
